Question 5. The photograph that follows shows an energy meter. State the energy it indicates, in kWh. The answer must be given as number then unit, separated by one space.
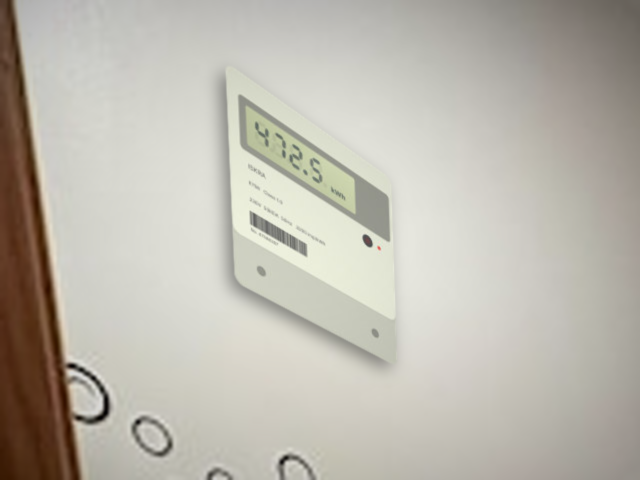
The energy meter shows 472.5 kWh
